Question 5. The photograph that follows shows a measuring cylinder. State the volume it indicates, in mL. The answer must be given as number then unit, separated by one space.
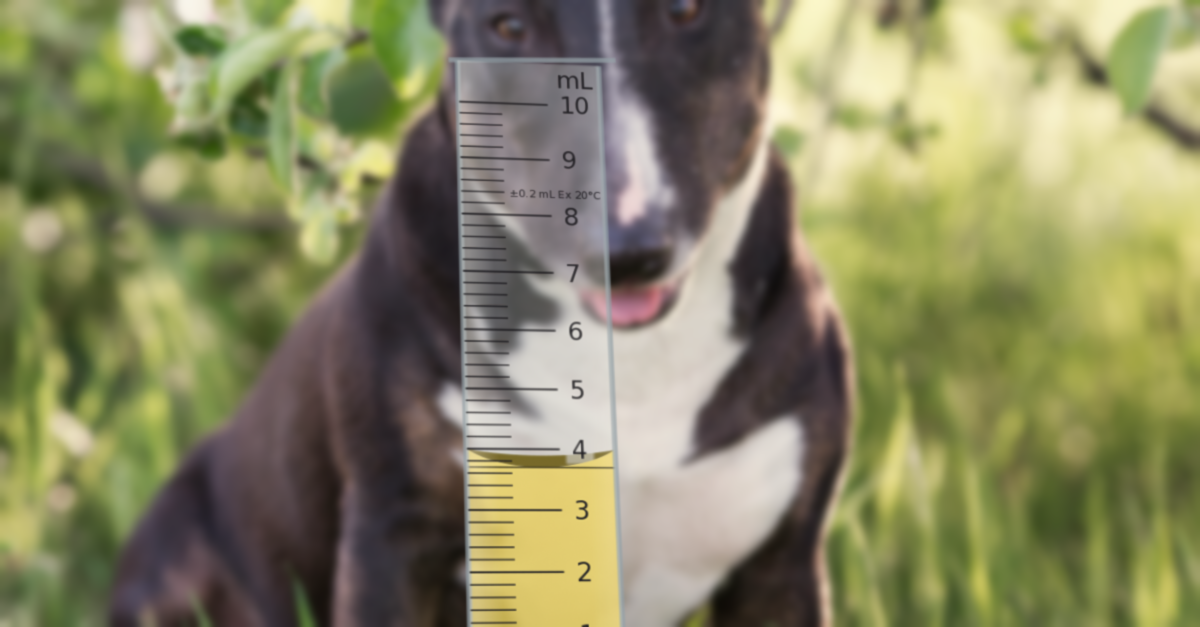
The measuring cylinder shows 3.7 mL
